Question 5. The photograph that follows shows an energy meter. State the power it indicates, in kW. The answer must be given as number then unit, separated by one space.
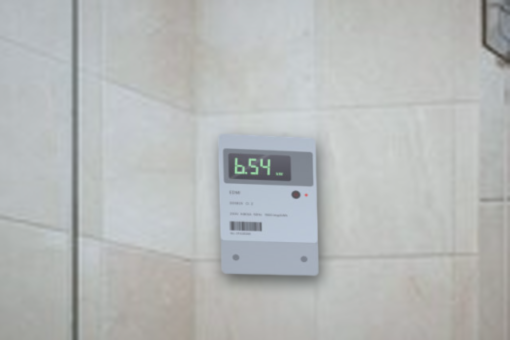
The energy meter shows 6.54 kW
